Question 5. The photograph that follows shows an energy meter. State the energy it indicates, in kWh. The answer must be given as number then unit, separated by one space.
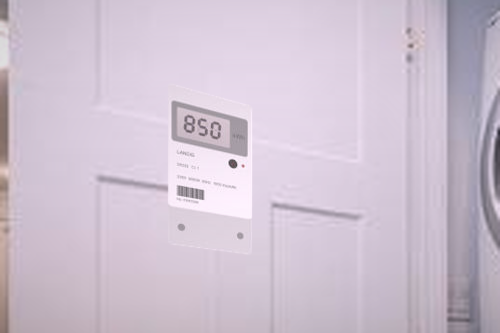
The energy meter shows 850 kWh
